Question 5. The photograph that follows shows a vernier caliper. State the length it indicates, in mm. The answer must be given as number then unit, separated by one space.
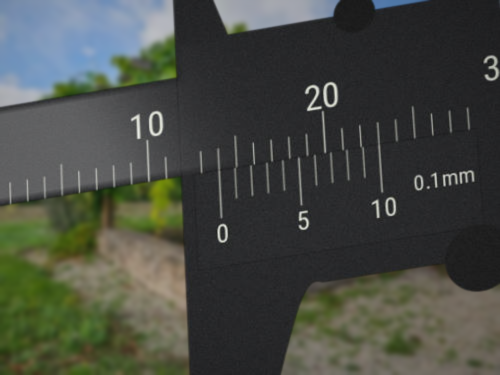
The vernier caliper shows 14.0 mm
